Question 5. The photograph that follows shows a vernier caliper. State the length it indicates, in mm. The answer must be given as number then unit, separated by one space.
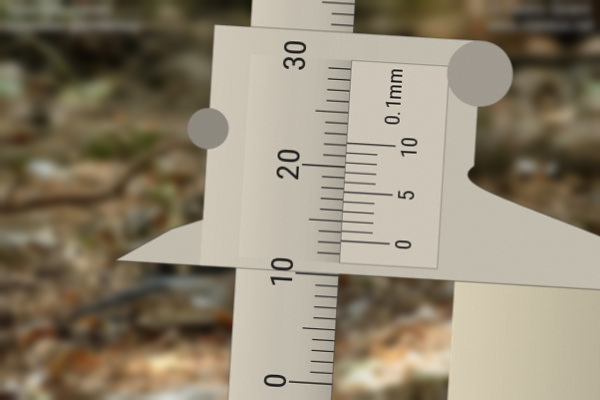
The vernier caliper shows 13.2 mm
